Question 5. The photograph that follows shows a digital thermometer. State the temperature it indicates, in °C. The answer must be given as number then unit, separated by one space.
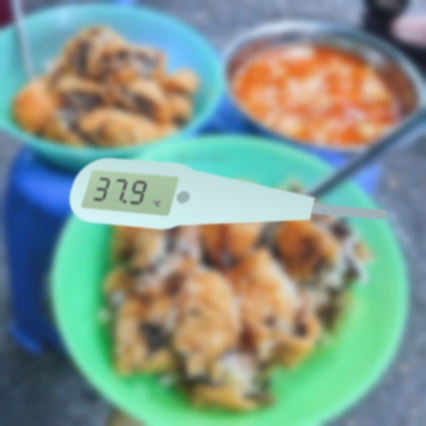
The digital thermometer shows 37.9 °C
